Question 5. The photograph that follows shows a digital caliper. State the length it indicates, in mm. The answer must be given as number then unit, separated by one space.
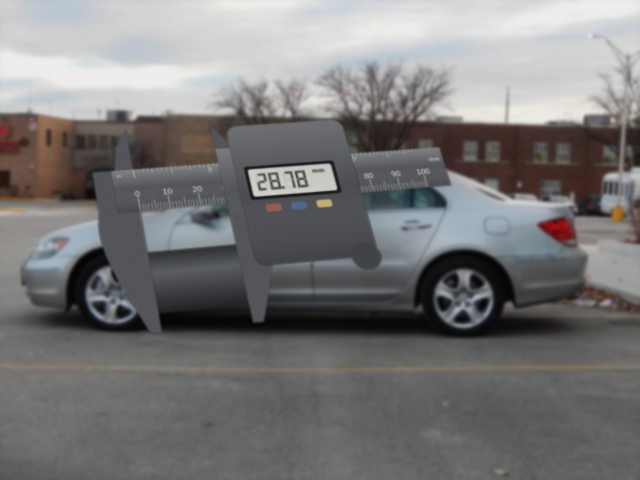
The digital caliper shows 28.78 mm
